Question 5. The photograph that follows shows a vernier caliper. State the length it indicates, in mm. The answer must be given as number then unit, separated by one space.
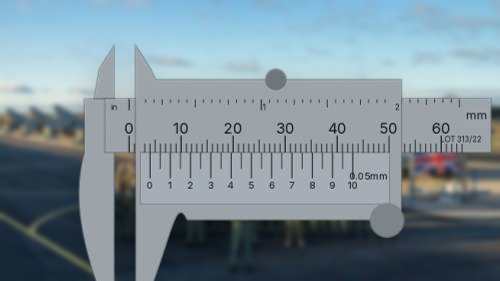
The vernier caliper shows 4.0 mm
